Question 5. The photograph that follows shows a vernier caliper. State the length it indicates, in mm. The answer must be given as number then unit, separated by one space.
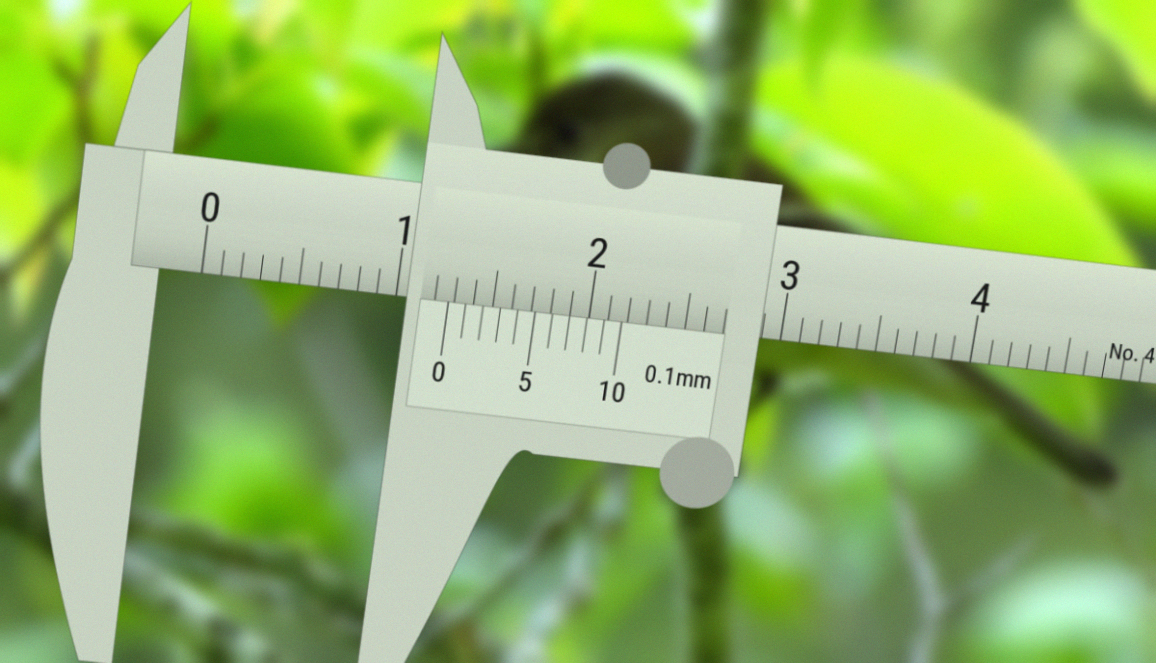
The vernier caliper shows 12.7 mm
